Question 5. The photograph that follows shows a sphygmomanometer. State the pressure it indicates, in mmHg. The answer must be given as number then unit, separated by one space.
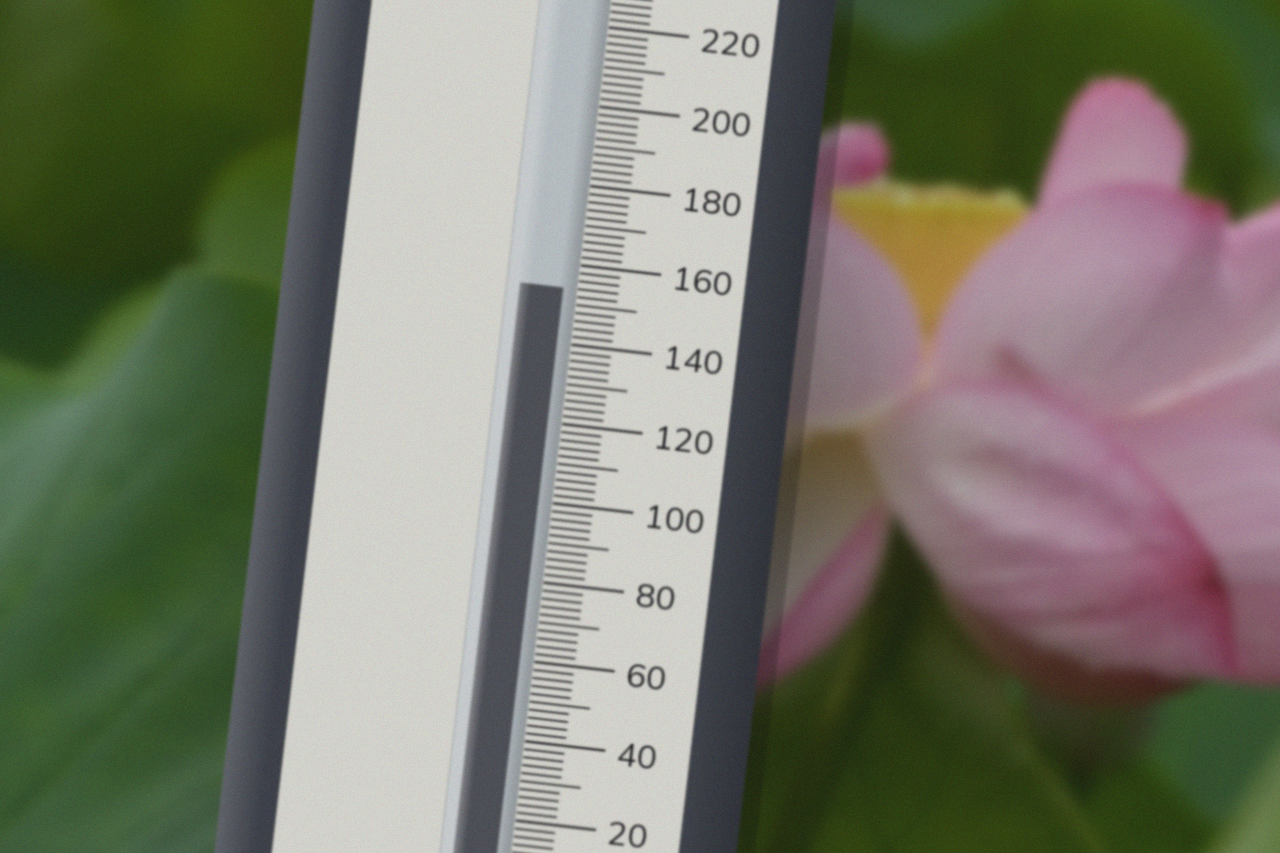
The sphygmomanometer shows 154 mmHg
